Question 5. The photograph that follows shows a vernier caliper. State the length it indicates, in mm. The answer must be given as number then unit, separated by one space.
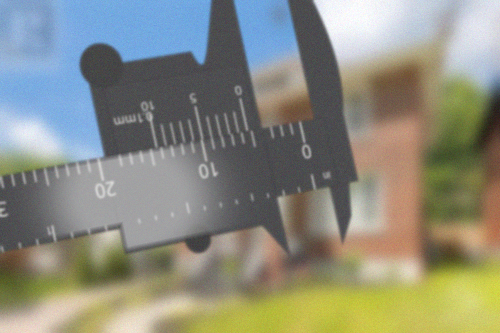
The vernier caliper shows 5.4 mm
